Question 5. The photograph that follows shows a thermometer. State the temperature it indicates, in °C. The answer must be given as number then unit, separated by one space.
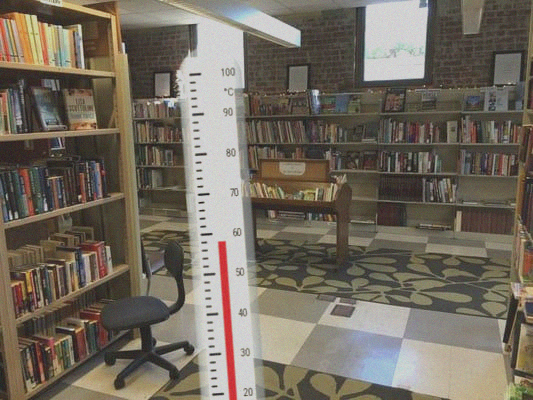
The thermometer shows 58 °C
